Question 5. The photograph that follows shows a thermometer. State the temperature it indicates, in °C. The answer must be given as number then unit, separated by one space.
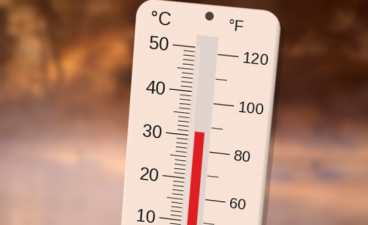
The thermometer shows 31 °C
